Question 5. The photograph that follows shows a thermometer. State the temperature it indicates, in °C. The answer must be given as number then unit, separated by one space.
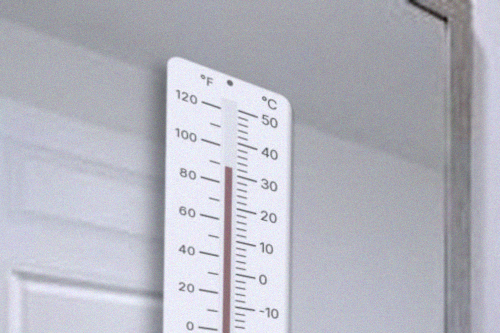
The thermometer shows 32 °C
